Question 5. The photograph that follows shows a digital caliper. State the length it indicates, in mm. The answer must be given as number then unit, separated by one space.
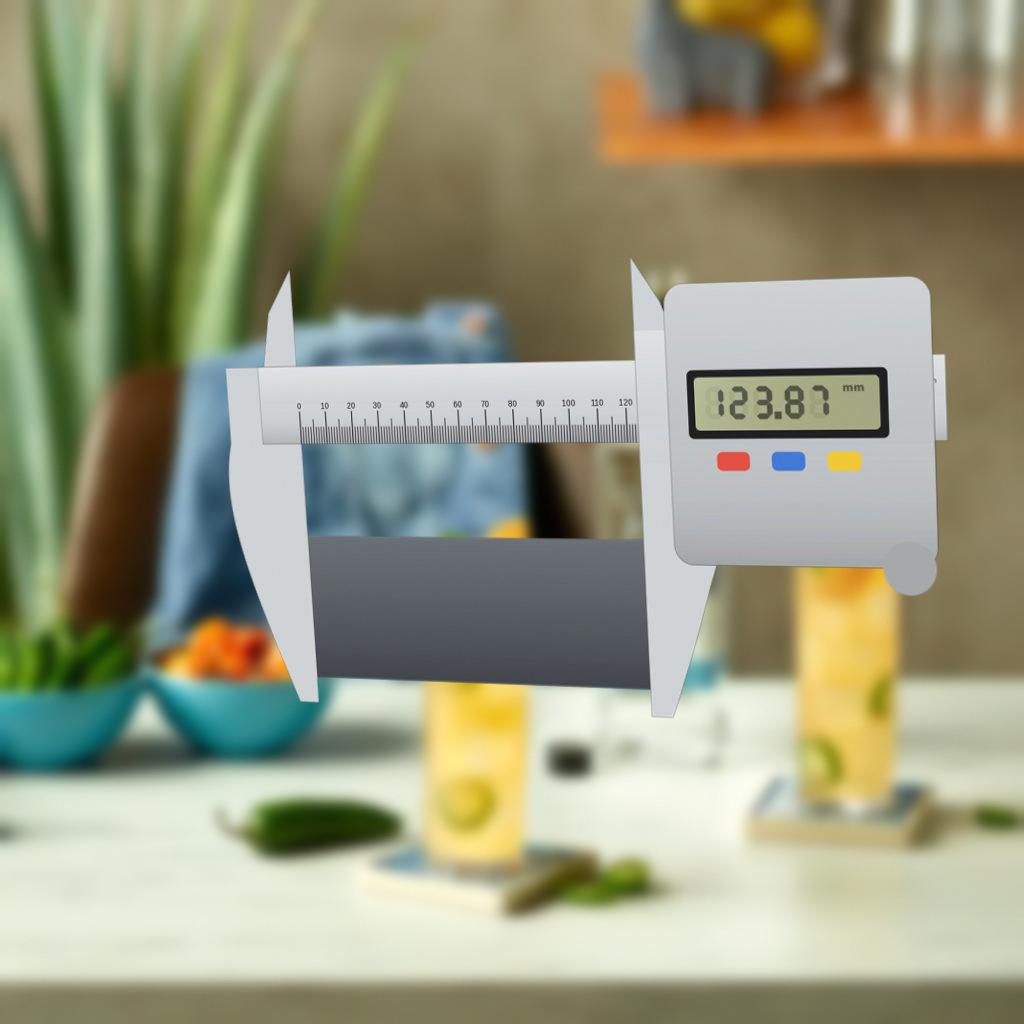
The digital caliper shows 123.87 mm
